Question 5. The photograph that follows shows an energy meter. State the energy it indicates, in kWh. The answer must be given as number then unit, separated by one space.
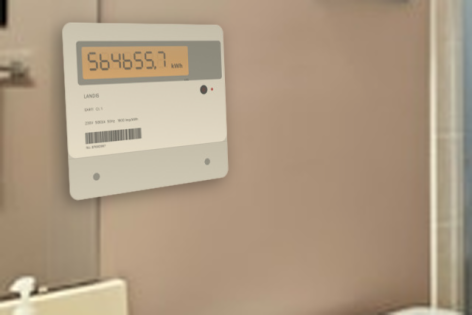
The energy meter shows 564655.7 kWh
